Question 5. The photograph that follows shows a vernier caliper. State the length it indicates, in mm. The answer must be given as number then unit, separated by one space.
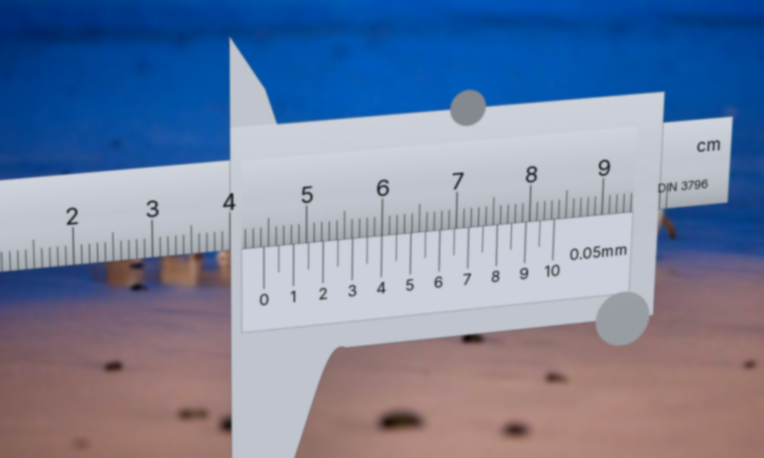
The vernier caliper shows 44.4 mm
